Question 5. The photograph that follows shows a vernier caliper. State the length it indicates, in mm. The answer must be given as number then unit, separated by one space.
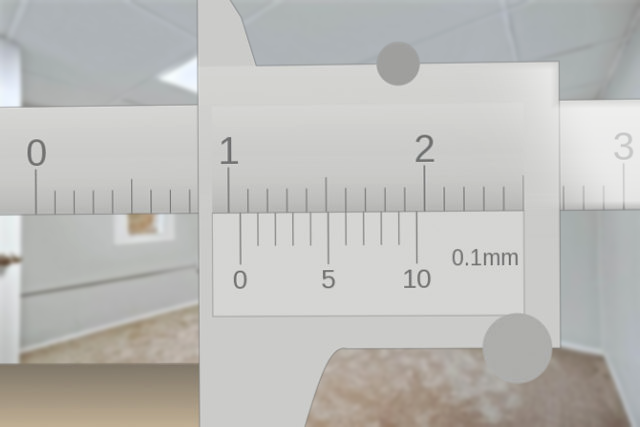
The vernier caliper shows 10.6 mm
